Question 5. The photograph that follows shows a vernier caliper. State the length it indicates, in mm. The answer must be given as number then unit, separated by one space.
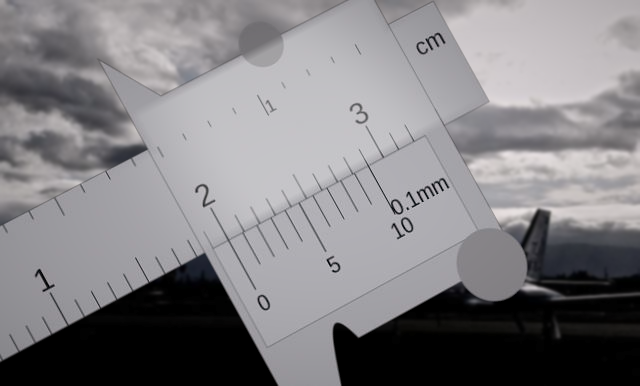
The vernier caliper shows 20.0 mm
